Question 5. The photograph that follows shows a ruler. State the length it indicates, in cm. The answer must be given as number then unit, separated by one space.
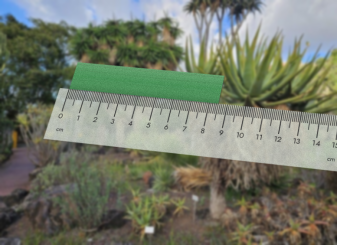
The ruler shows 8.5 cm
